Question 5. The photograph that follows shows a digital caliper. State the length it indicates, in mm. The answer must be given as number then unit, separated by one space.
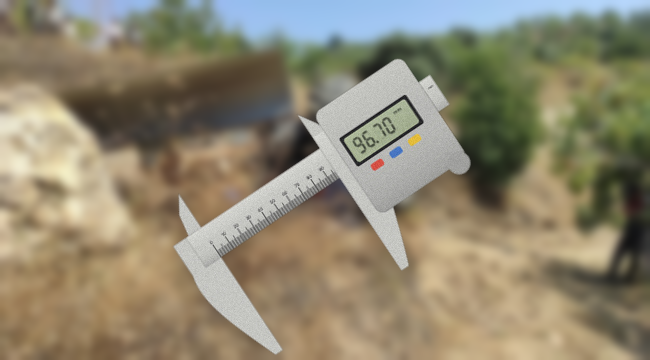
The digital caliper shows 96.70 mm
